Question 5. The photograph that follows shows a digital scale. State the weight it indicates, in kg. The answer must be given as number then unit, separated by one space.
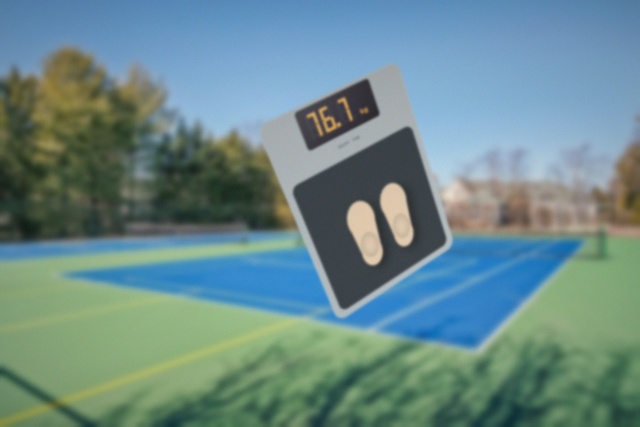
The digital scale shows 76.7 kg
